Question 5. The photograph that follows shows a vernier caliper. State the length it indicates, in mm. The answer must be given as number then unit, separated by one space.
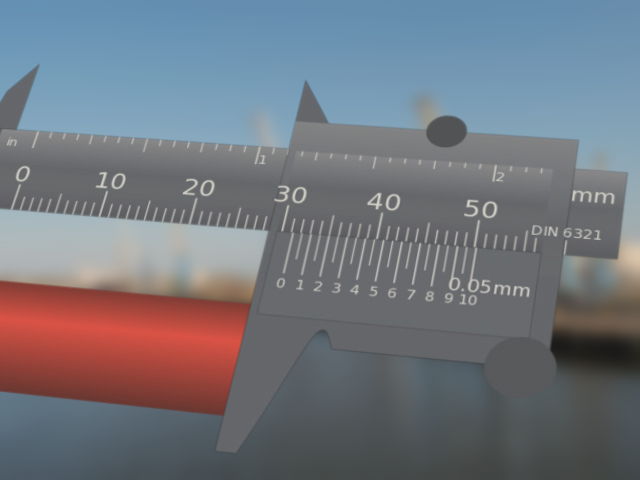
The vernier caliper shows 31.2 mm
